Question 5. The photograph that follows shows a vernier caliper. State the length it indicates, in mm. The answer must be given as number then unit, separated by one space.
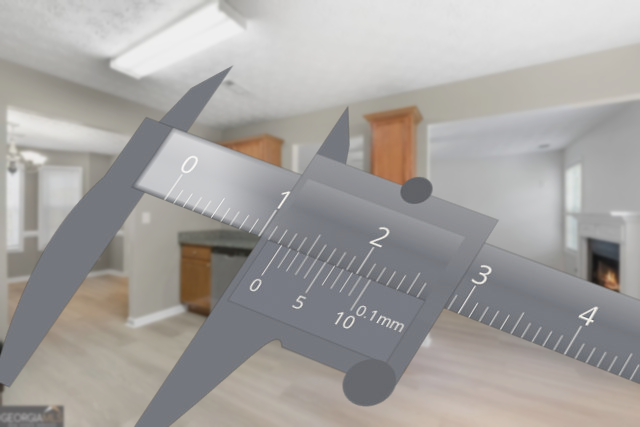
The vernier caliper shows 12.4 mm
